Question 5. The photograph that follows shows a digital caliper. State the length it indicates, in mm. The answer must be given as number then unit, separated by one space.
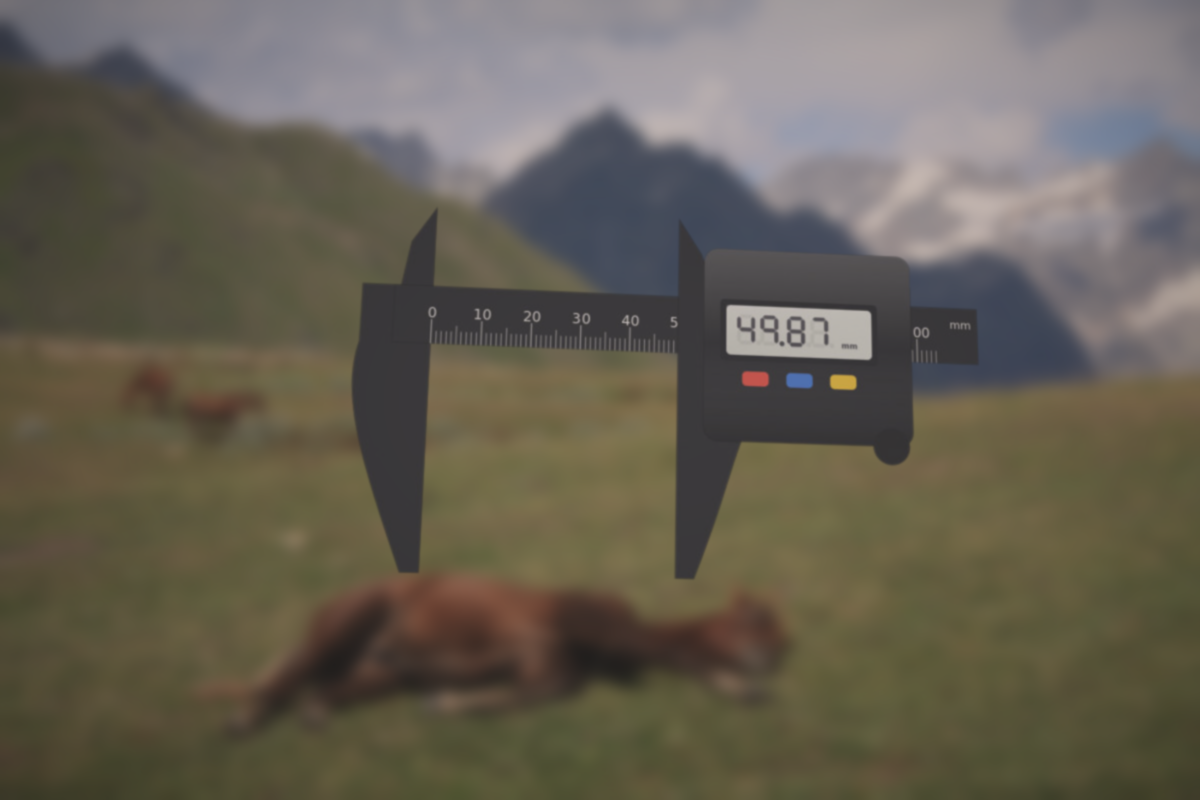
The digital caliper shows 49.87 mm
